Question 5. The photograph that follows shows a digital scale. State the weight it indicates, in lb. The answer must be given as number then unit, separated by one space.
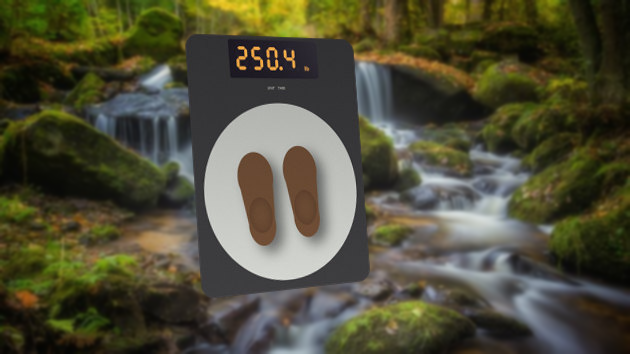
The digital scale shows 250.4 lb
